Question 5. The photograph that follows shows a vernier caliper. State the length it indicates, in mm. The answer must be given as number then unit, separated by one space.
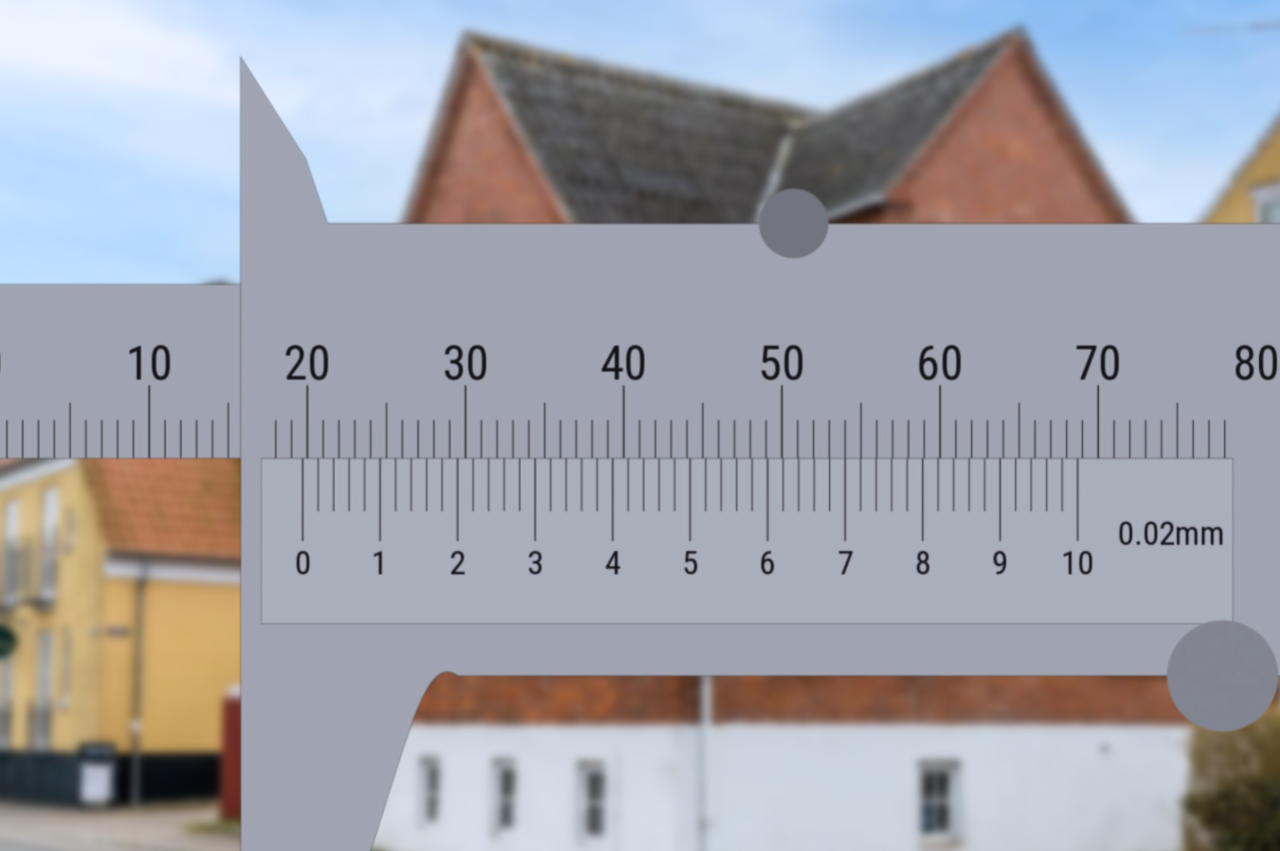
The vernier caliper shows 19.7 mm
